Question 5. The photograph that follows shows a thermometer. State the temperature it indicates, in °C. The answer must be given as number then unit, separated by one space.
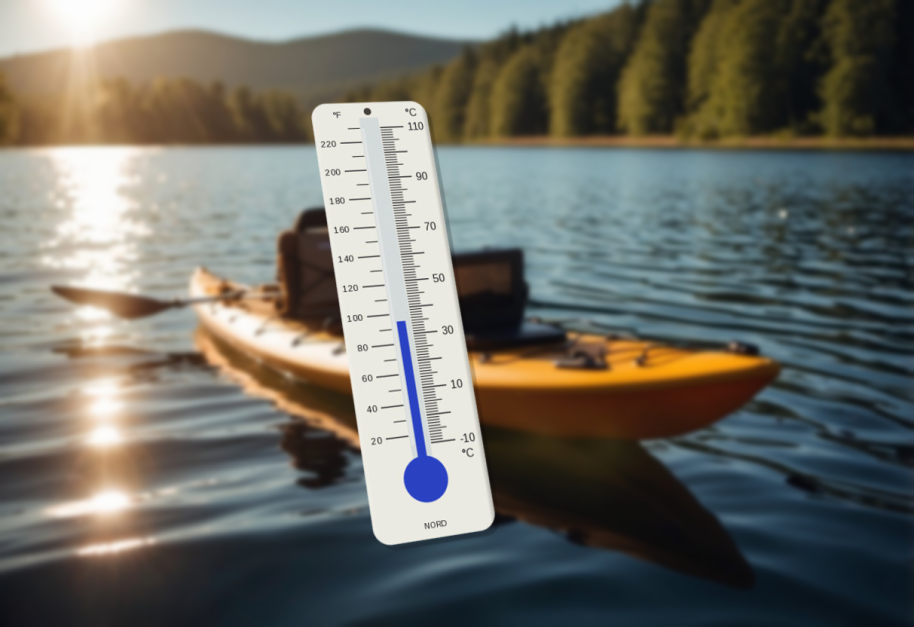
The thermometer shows 35 °C
